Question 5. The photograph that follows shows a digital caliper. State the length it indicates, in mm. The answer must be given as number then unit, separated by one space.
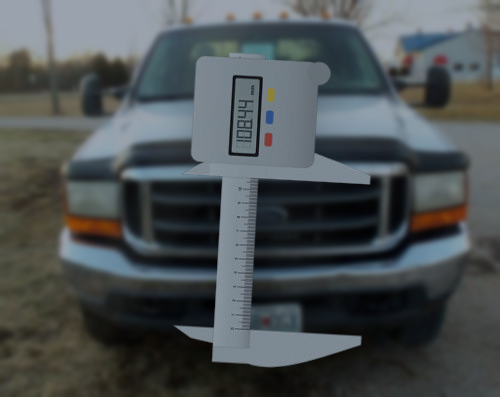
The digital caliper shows 108.44 mm
